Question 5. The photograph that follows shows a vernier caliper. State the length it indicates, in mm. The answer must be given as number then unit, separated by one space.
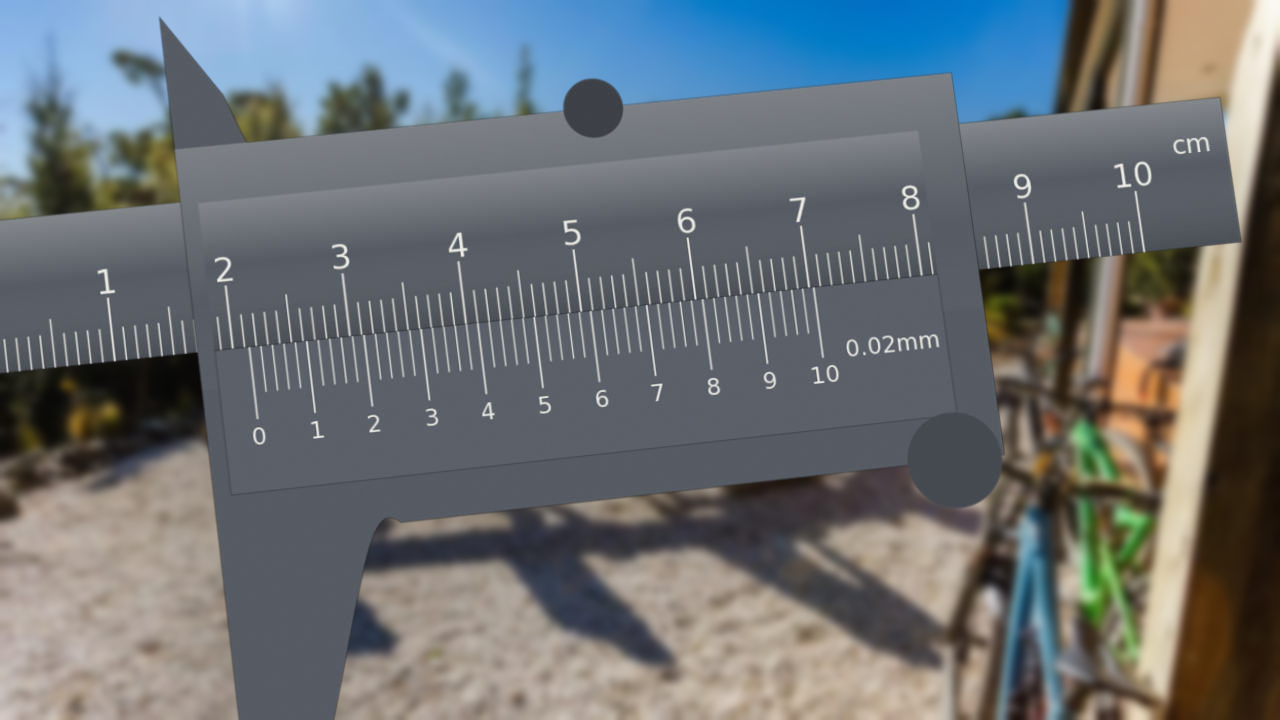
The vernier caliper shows 21.4 mm
